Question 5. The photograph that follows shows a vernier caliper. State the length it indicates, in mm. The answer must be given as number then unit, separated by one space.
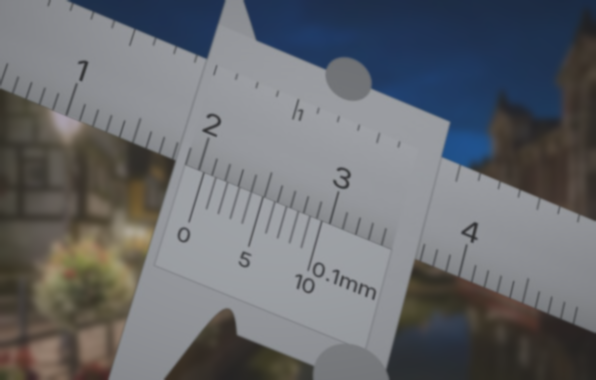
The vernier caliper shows 20.4 mm
